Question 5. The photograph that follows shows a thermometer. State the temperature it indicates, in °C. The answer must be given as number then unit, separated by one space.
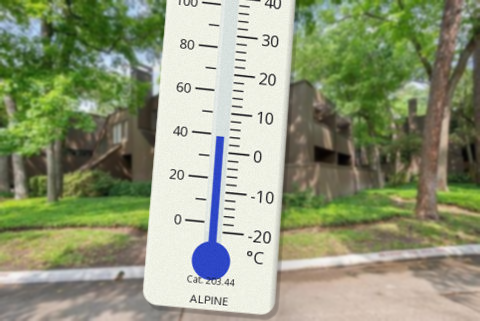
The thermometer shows 4 °C
